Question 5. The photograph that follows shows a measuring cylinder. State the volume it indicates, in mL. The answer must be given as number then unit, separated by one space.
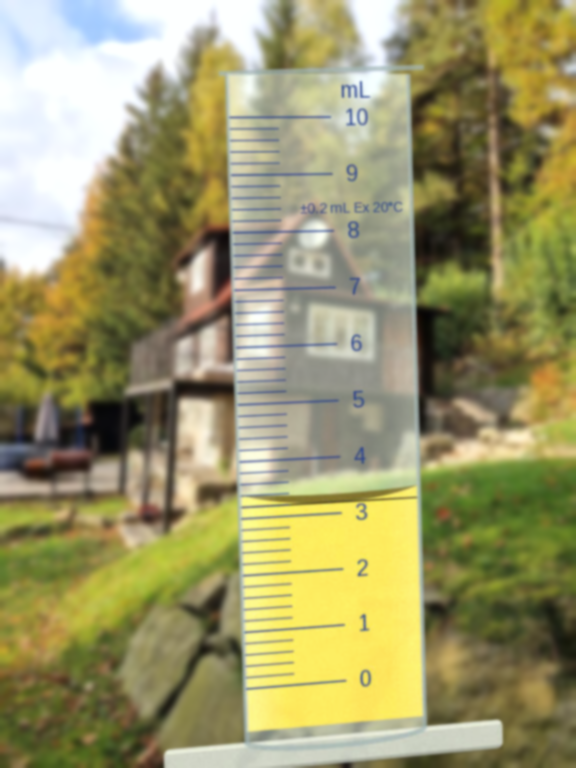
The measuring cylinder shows 3.2 mL
